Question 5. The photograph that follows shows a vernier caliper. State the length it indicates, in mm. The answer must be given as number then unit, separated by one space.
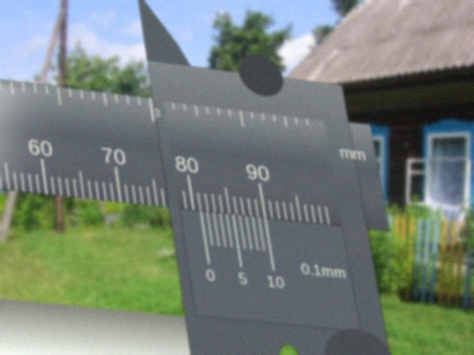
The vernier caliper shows 81.0 mm
